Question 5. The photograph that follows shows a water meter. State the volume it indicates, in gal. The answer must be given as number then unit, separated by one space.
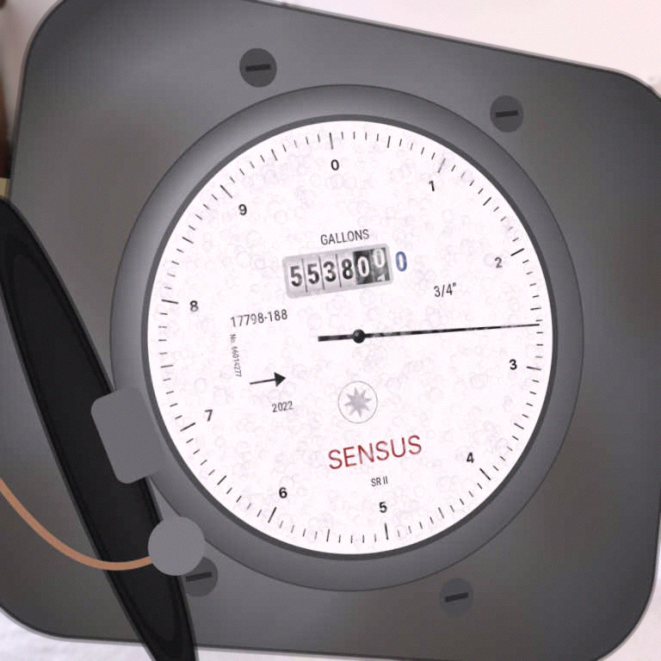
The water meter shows 5538002.6 gal
